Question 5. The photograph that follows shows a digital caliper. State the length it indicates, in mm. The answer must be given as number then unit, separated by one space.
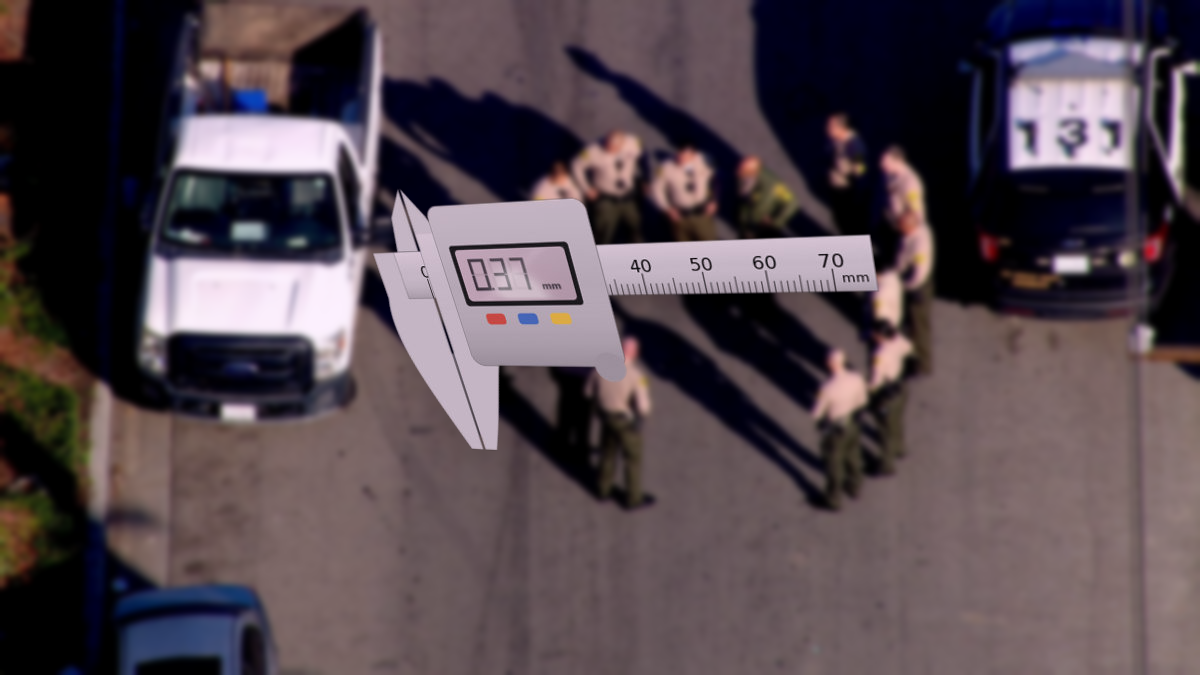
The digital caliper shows 0.37 mm
